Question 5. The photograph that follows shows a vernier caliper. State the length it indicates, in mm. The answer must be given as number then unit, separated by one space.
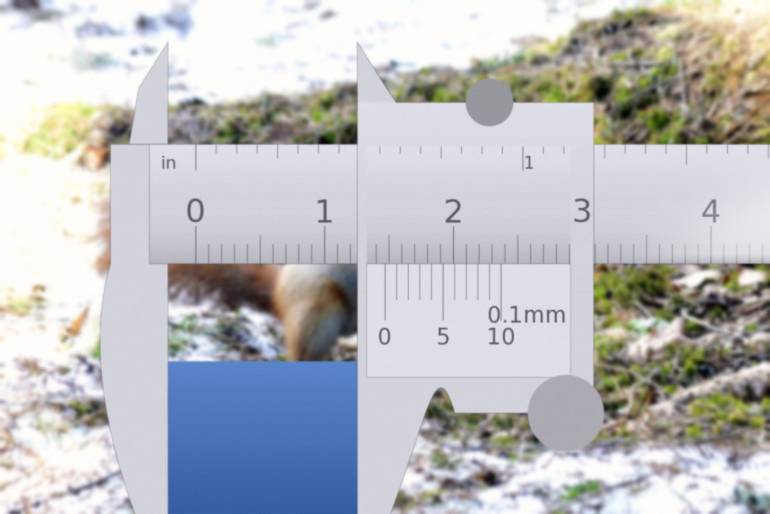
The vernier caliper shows 14.7 mm
